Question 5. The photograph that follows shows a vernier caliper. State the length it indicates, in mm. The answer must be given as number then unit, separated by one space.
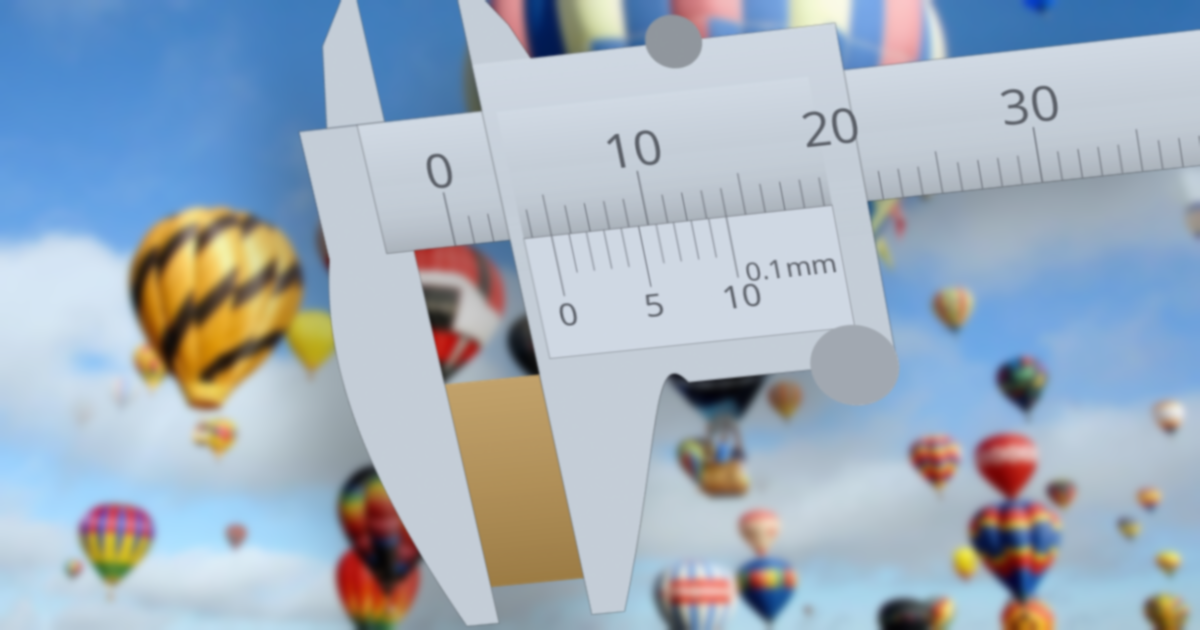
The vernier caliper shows 5.0 mm
